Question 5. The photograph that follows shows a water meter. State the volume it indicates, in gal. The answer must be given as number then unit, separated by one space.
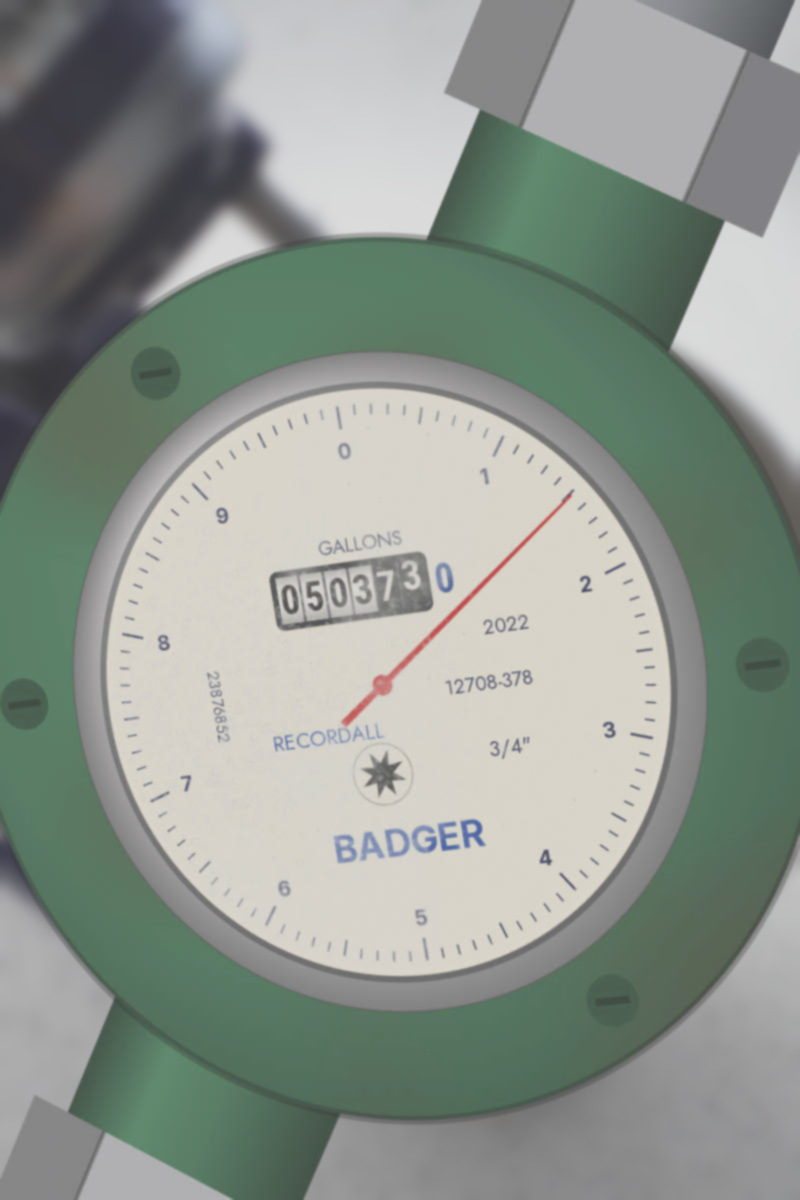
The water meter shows 503731.5 gal
